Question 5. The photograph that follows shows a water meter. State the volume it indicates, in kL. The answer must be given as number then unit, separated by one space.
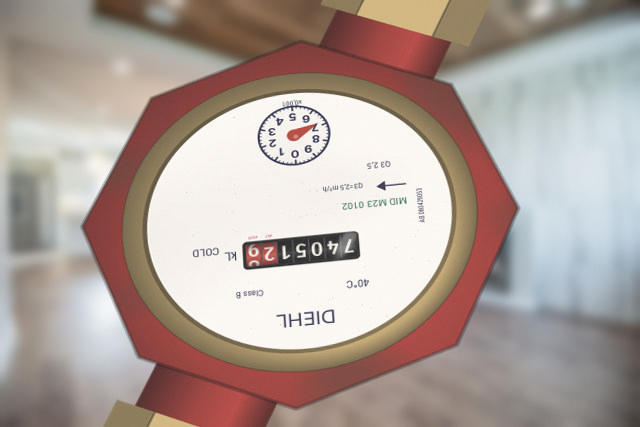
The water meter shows 74051.286 kL
